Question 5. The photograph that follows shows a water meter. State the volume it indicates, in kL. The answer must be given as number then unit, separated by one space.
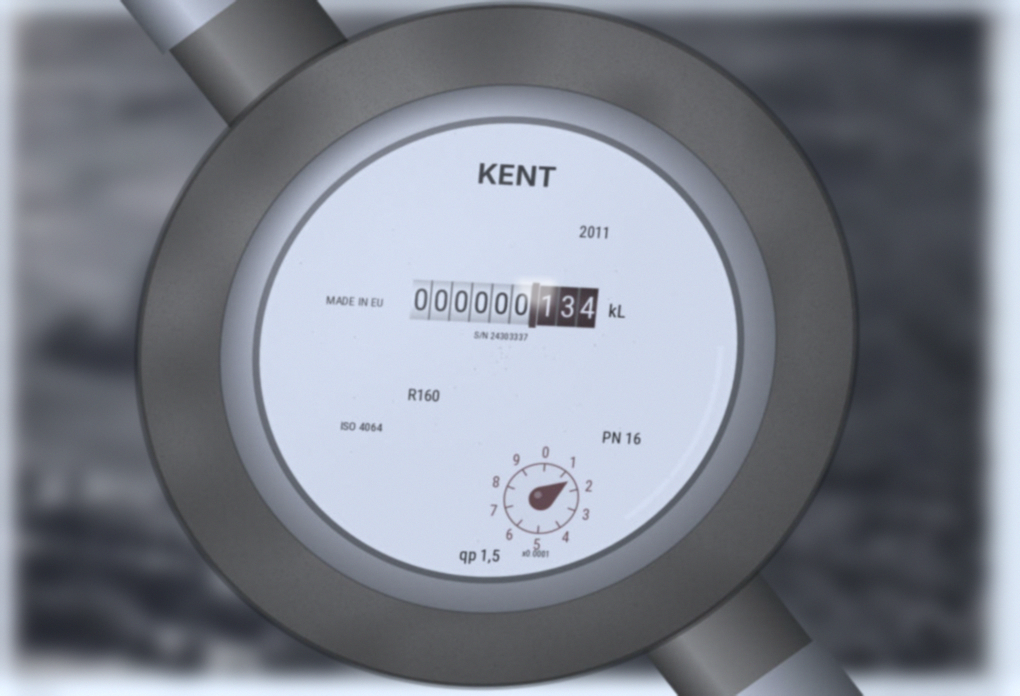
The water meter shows 0.1341 kL
